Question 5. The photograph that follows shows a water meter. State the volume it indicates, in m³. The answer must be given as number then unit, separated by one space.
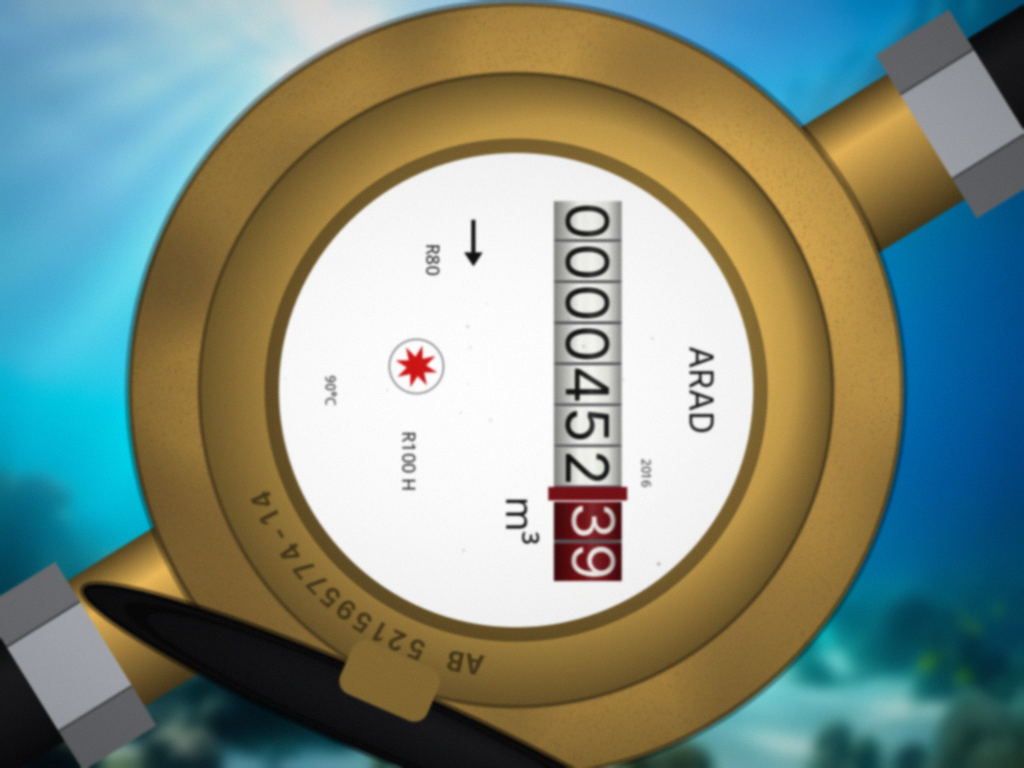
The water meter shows 452.39 m³
